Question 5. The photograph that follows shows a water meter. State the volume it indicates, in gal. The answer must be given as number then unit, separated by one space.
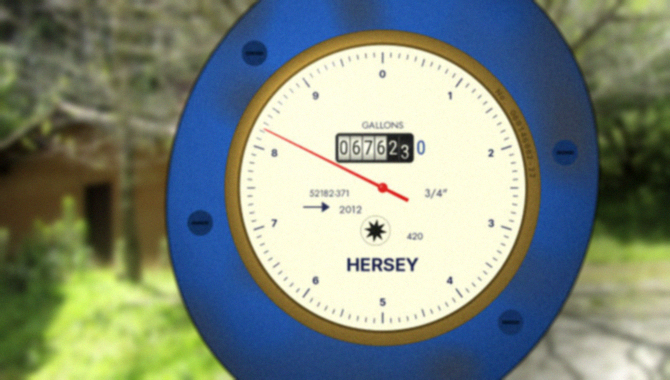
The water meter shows 676228.2 gal
